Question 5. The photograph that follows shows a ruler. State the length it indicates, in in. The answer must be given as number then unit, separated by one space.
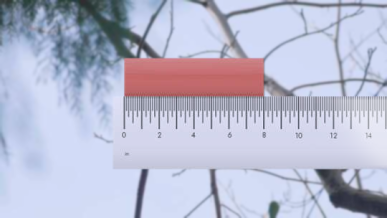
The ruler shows 8 in
